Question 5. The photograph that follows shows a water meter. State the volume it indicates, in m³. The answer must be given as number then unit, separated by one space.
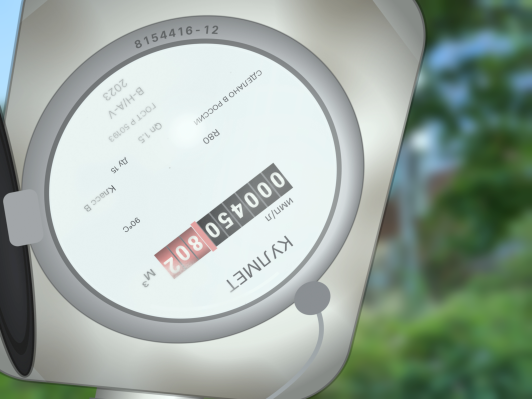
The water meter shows 450.802 m³
